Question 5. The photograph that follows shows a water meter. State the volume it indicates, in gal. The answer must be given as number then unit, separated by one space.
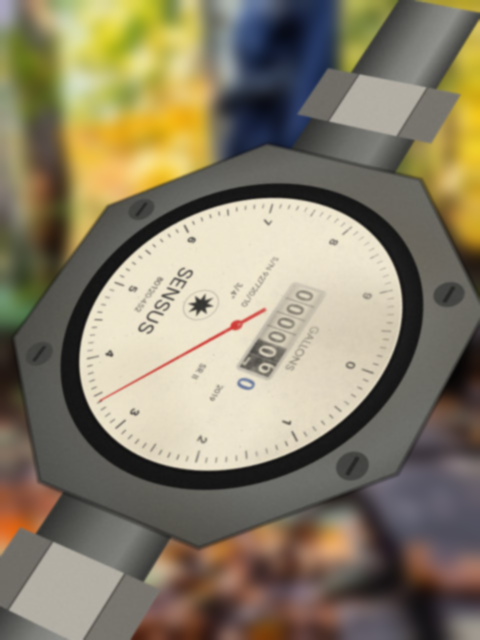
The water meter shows 63.4 gal
